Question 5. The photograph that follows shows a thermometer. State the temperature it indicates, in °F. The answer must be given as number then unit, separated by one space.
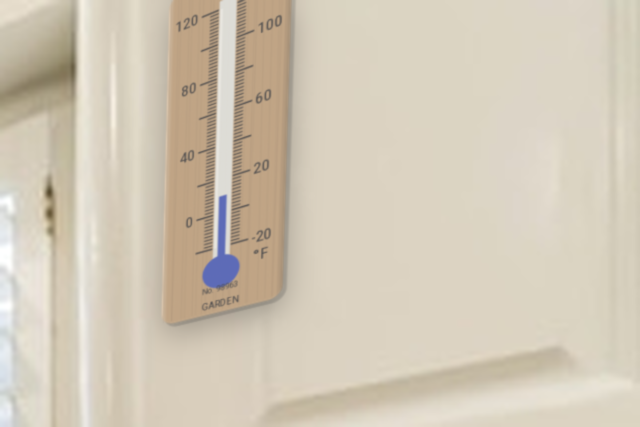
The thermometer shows 10 °F
